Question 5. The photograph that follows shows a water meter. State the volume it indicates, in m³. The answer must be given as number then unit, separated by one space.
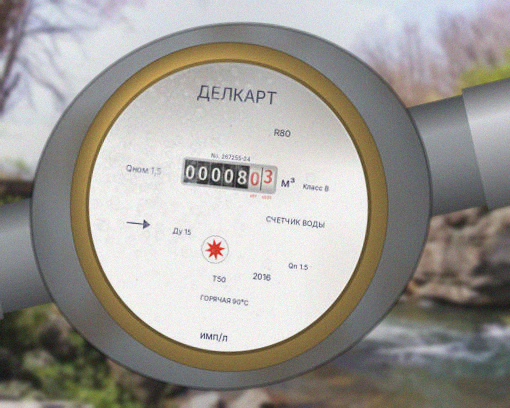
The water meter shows 8.03 m³
